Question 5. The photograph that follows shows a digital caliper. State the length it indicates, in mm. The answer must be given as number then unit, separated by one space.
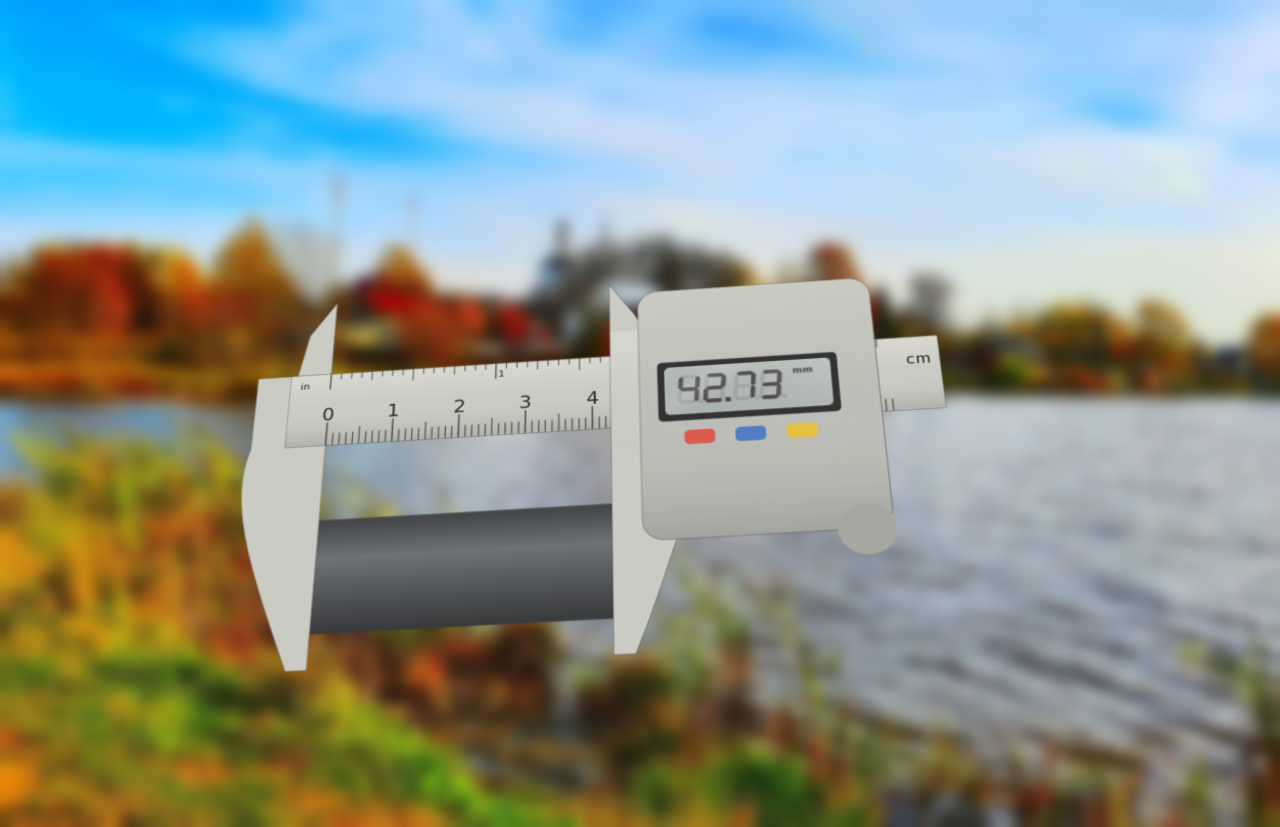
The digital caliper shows 42.73 mm
